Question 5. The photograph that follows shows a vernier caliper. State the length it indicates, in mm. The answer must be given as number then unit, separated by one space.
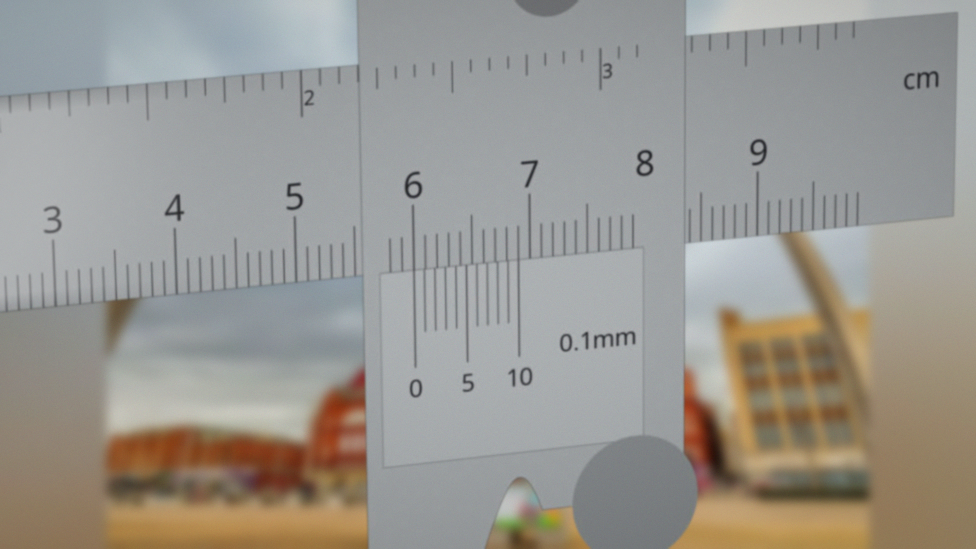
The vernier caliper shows 60.0 mm
